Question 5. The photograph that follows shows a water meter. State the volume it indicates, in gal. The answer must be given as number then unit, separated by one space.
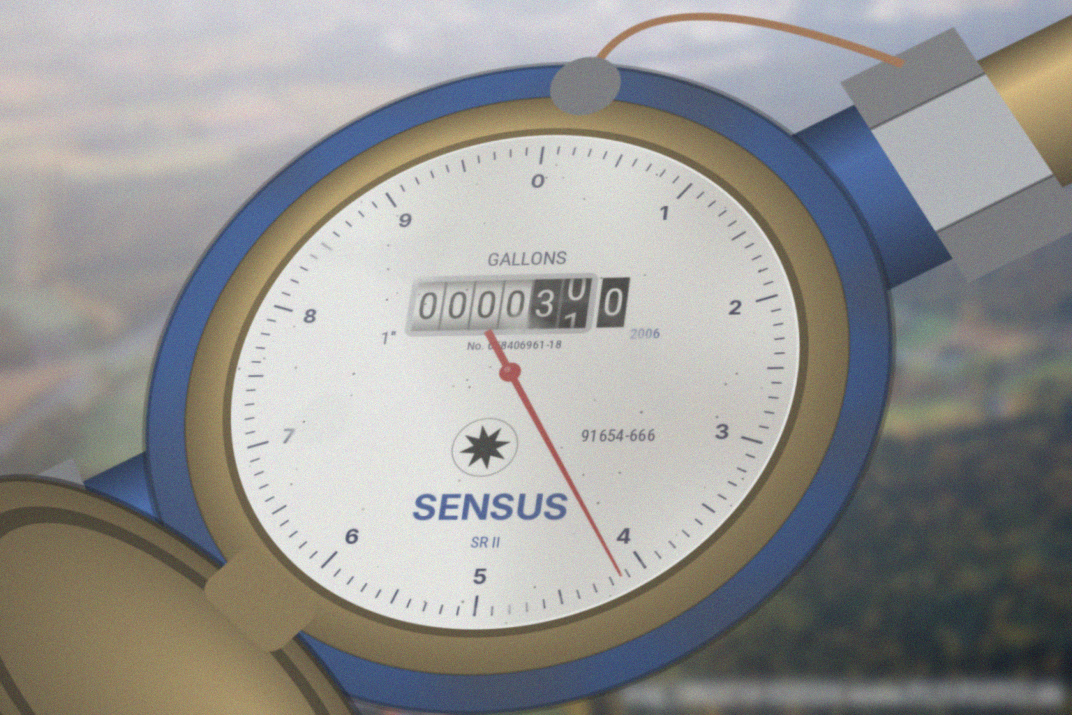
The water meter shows 304.1 gal
